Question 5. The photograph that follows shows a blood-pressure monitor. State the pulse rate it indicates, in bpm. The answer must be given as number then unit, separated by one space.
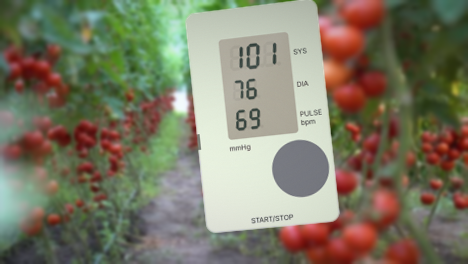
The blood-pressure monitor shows 69 bpm
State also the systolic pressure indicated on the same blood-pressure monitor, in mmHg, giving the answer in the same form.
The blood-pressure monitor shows 101 mmHg
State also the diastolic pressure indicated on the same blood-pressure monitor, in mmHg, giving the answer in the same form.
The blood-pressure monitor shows 76 mmHg
